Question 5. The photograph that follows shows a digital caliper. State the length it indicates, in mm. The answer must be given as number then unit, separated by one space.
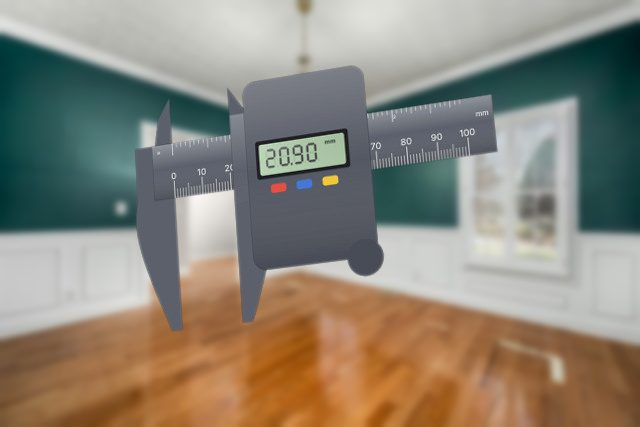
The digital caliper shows 20.90 mm
